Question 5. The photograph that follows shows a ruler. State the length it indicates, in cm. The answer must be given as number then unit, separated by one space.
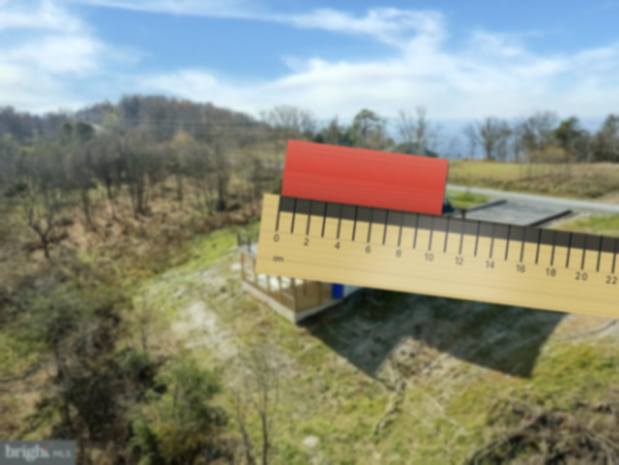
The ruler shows 10.5 cm
